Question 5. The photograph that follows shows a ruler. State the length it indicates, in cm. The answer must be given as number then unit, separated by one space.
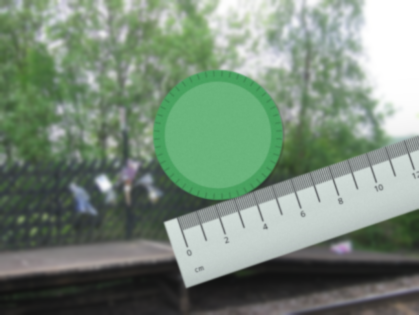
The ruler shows 6.5 cm
